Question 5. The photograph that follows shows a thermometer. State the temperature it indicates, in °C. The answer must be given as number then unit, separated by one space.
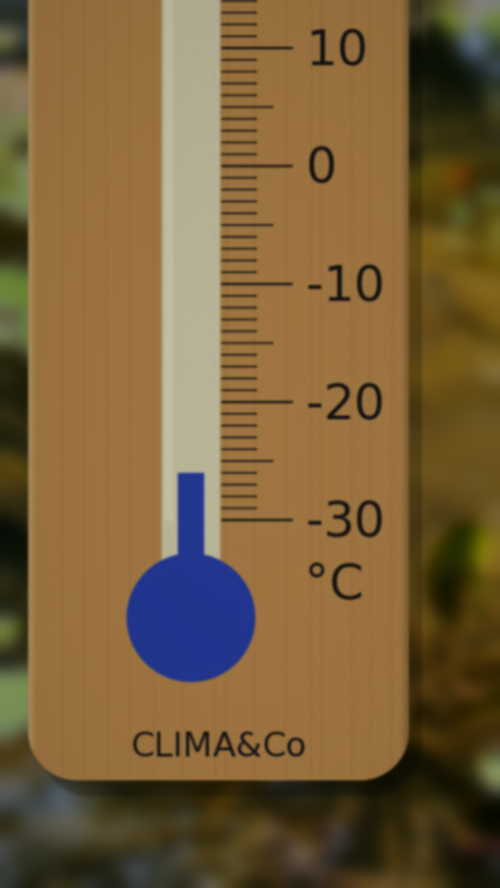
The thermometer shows -26 °C
